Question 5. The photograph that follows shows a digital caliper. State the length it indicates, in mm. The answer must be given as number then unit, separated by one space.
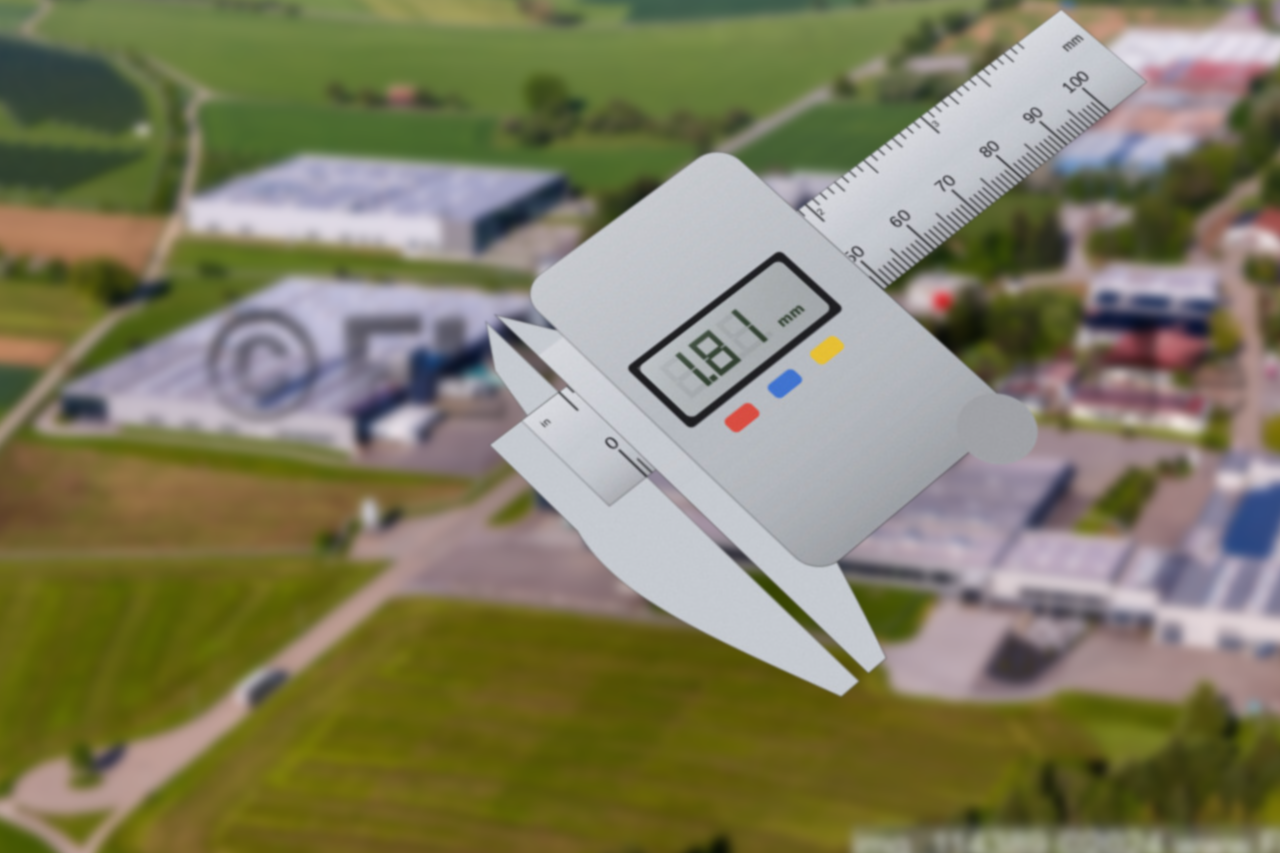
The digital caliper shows 1.81 mm
